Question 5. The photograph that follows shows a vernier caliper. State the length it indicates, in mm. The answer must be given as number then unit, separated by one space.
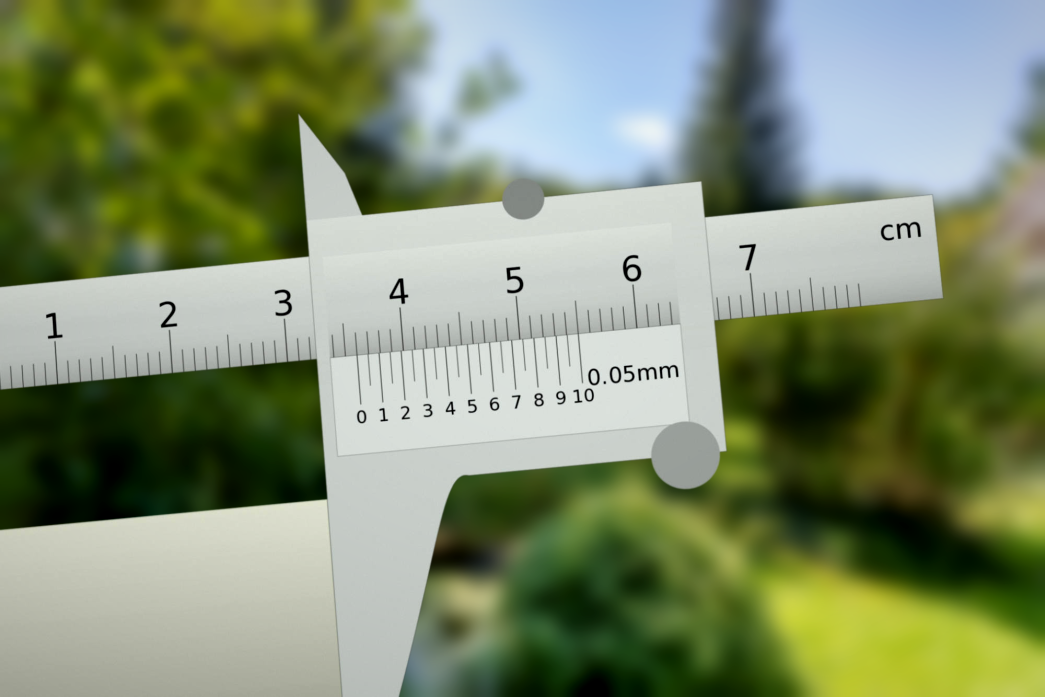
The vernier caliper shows 36.0 mm
